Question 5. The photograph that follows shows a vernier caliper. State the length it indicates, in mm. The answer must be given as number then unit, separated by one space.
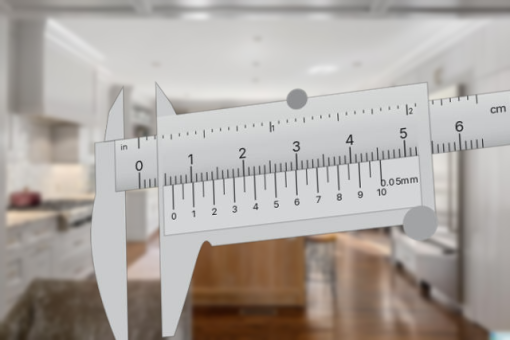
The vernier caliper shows 6.4 mm
